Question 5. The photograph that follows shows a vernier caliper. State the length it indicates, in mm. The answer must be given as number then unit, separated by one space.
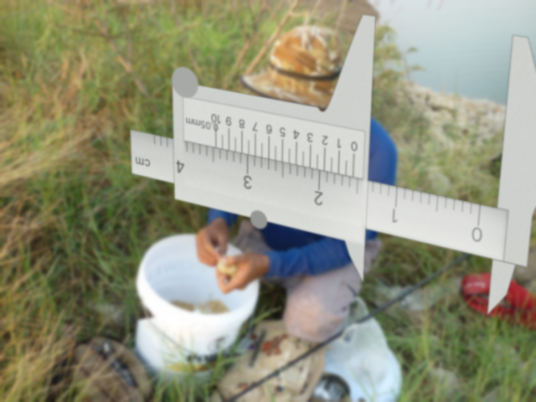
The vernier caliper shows 15.6 mm
